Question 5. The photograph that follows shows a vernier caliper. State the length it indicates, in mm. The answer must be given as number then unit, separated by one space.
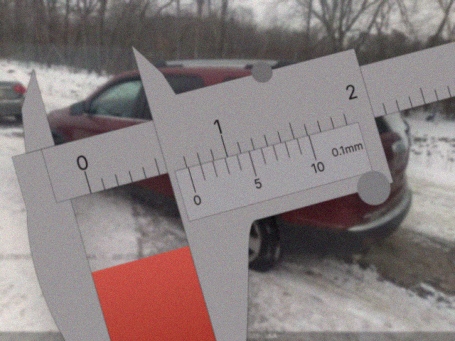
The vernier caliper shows 7.1 mm
